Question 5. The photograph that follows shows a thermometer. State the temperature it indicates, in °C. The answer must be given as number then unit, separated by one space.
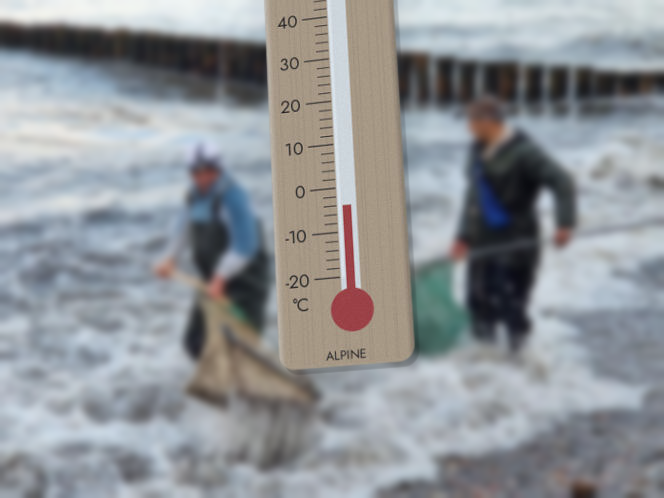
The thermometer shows -4 °C
